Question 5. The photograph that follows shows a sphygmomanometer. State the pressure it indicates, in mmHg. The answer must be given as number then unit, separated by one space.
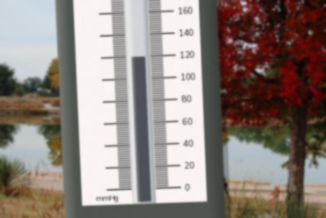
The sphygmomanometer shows 120 mmHg
